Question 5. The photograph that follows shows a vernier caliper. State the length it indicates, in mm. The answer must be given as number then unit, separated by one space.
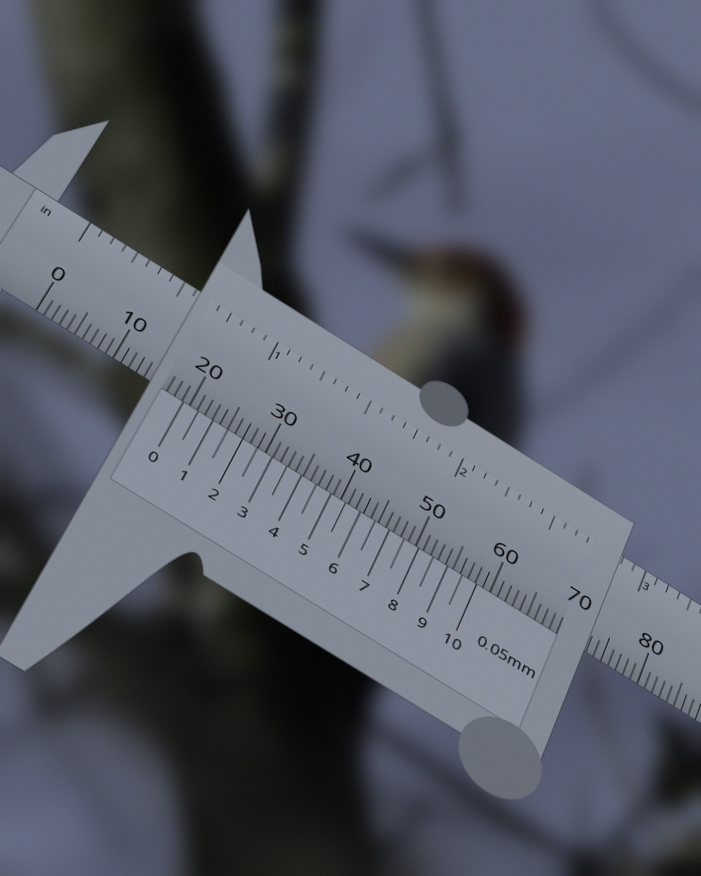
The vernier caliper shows 19.2 mm
